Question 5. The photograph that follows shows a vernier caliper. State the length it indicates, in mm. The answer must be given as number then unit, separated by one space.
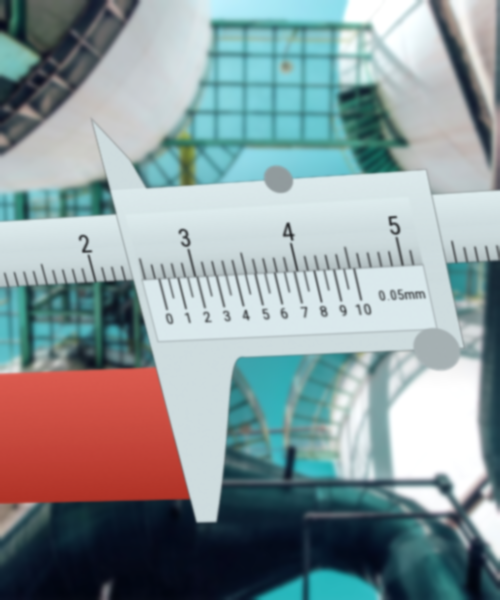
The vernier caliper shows 26.4 mm
